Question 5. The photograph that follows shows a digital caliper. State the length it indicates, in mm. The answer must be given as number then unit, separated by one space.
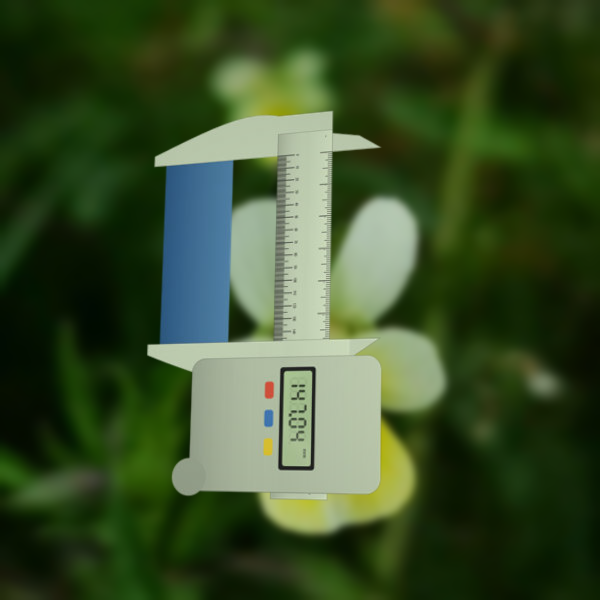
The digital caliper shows 147.04 mm
